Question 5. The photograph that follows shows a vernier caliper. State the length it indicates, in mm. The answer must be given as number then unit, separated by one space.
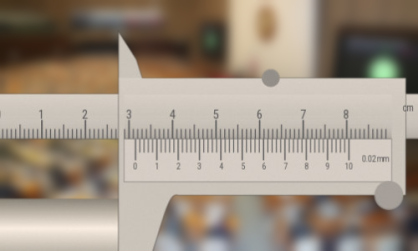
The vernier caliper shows 31.5 mm
